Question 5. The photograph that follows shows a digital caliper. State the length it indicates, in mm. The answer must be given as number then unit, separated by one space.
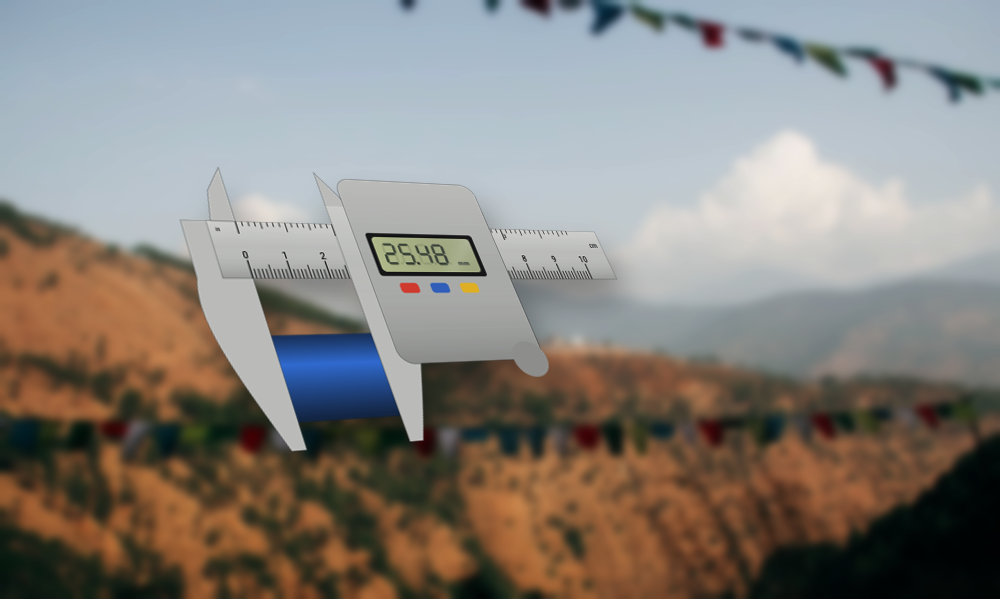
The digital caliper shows 25.48 mm
